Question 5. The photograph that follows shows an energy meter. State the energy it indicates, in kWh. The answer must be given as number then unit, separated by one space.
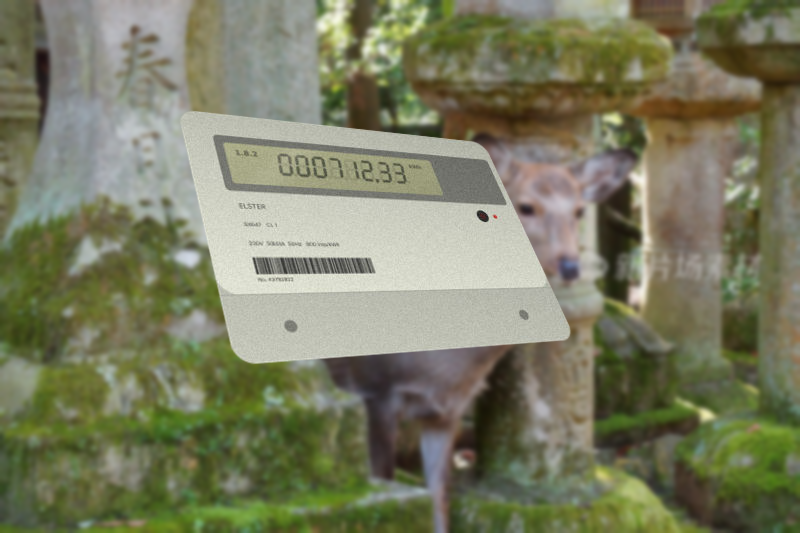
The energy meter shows 712.33 kWh
